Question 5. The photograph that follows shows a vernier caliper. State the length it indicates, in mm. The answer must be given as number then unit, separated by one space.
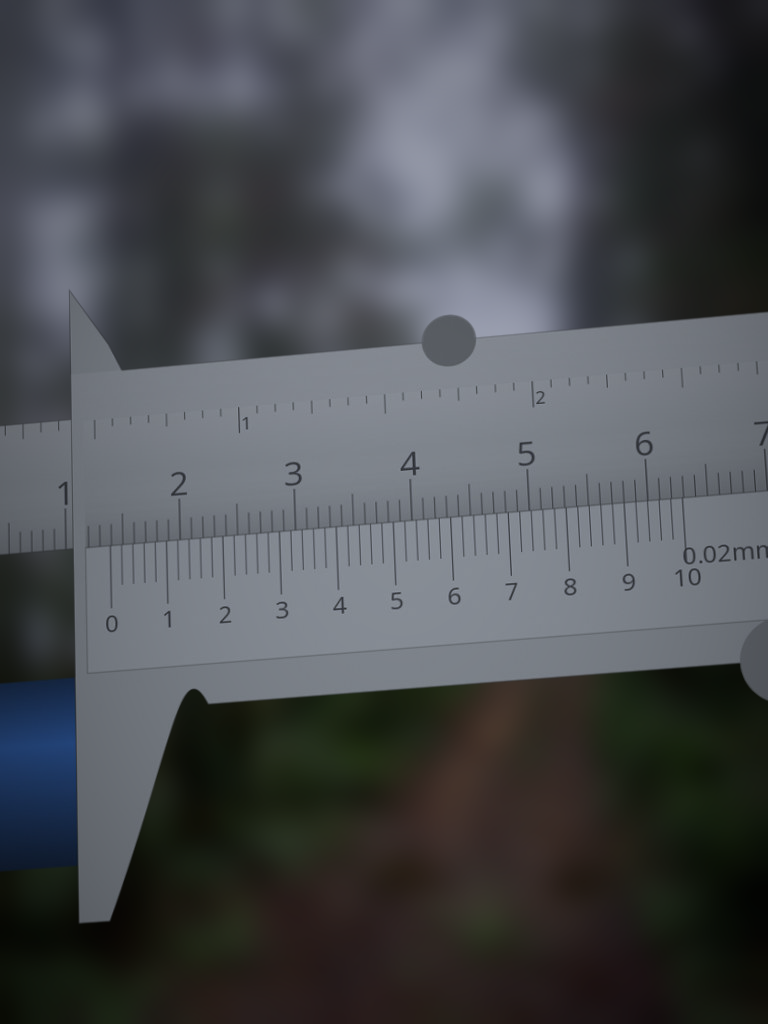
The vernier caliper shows 13.9 mm
